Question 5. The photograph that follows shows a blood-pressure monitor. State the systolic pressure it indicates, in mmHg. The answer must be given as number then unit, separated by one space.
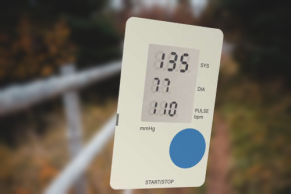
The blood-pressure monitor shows 135 mmHg
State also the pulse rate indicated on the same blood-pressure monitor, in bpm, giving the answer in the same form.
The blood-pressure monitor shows 110 bpm
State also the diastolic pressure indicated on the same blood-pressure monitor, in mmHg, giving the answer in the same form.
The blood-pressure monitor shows 77 mmHg
